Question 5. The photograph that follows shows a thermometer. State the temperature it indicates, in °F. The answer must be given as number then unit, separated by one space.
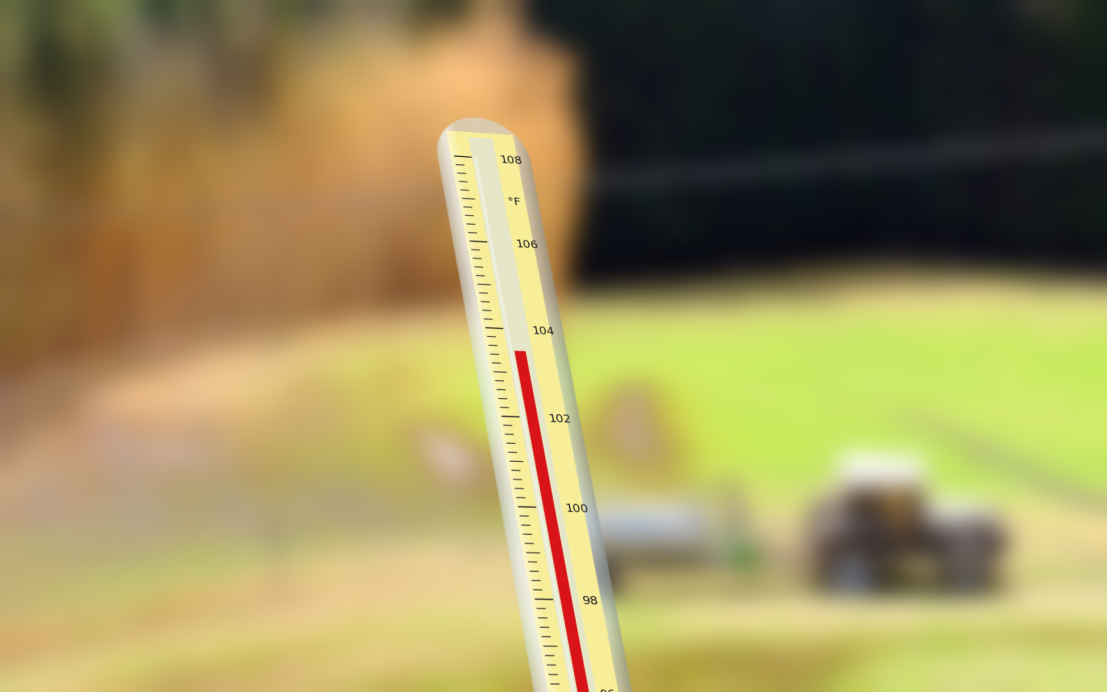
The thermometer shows 103.5 °F
